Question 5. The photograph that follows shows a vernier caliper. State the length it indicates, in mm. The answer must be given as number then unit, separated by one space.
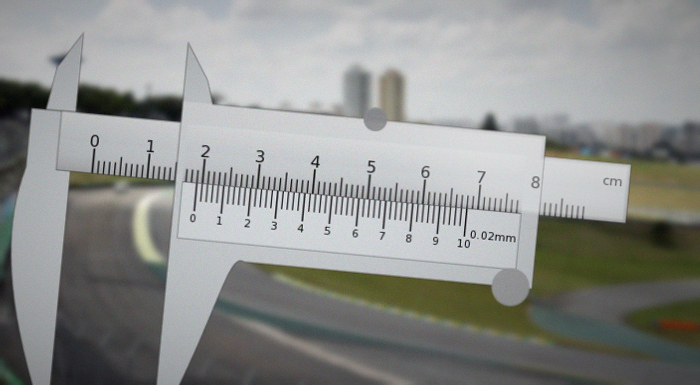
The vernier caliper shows 19.0 mm
